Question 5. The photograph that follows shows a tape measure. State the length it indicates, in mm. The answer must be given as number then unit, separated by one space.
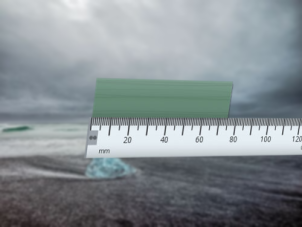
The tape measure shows 75 mm
